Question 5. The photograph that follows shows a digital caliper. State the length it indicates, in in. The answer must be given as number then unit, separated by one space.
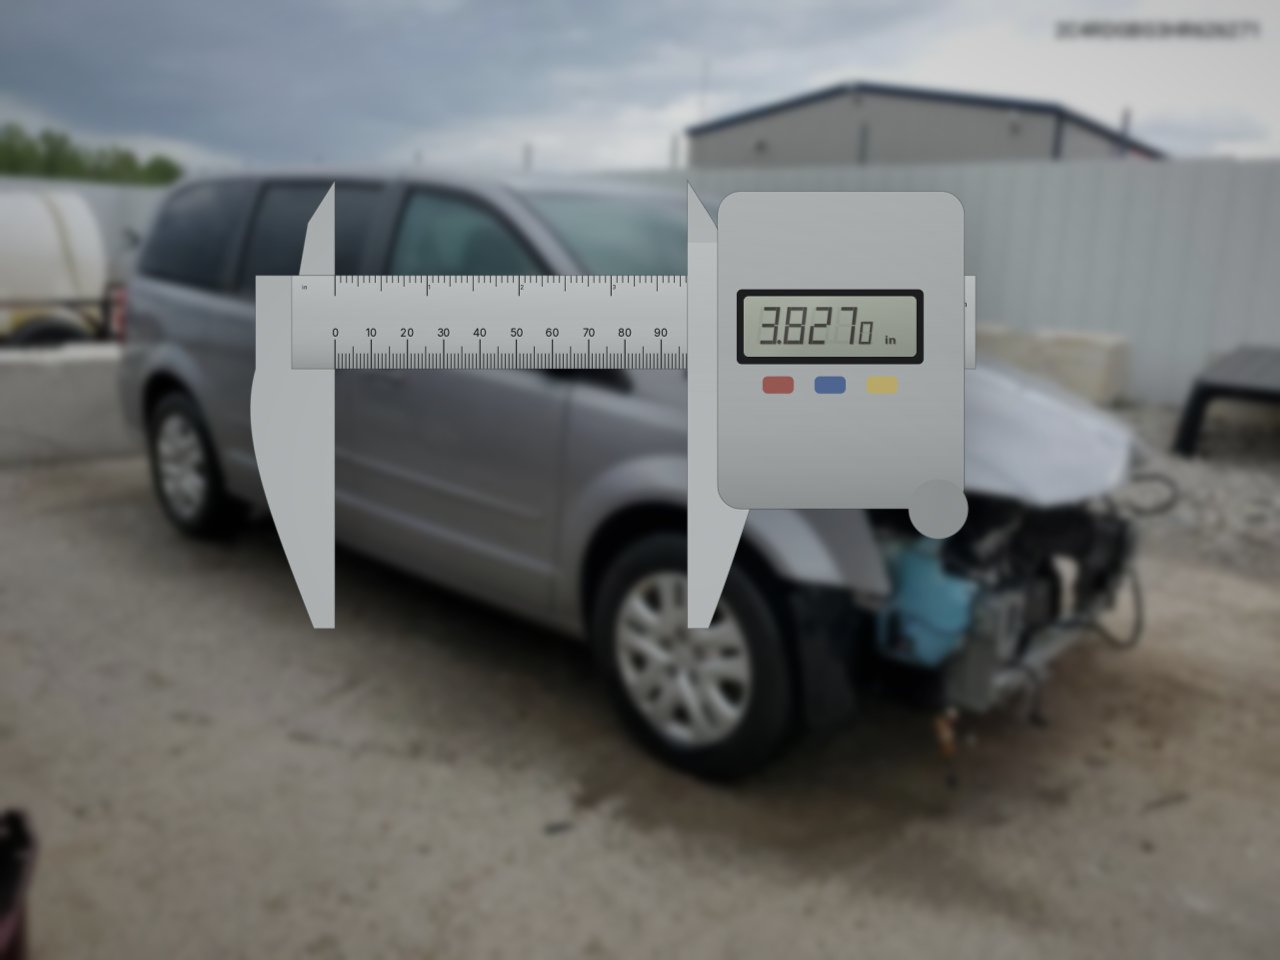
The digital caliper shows 3.8270 in
